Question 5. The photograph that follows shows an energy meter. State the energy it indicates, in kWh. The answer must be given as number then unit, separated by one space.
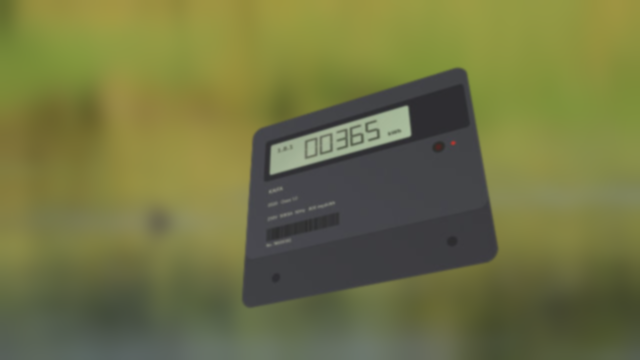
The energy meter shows 365 kWh
